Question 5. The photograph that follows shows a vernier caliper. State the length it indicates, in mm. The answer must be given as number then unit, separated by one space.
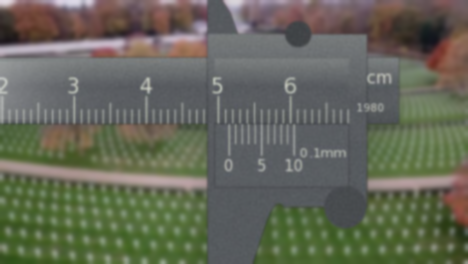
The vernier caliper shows 51.5 mm
